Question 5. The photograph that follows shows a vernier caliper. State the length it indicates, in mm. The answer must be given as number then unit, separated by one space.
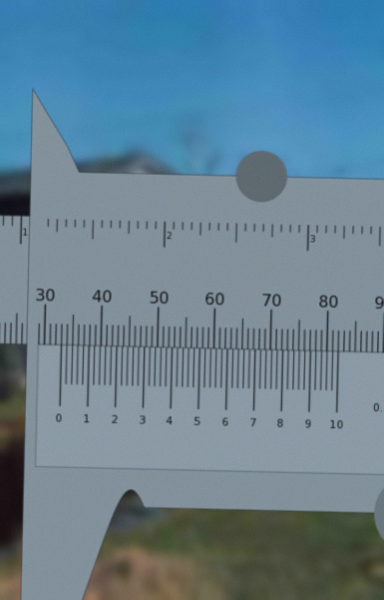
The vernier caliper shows 33.0 mm
